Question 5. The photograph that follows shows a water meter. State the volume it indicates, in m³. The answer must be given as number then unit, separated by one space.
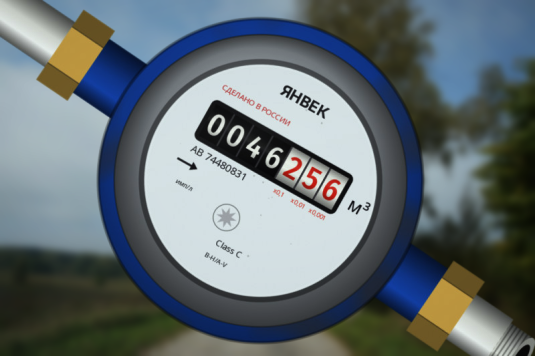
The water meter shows 46.256 m³
